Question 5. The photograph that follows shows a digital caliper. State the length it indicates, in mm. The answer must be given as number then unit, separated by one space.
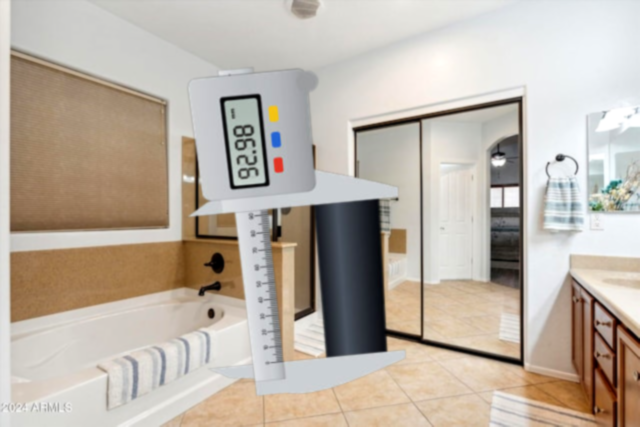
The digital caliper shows 92.98 mm
